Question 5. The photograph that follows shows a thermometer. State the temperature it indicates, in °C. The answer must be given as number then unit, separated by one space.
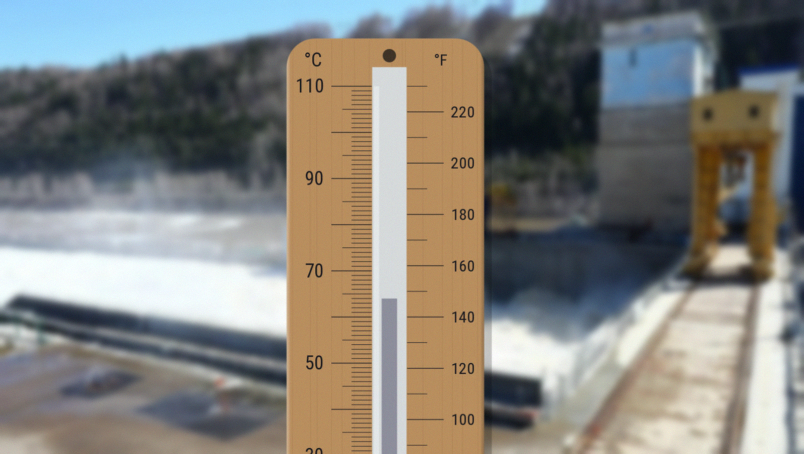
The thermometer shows 64 °C
